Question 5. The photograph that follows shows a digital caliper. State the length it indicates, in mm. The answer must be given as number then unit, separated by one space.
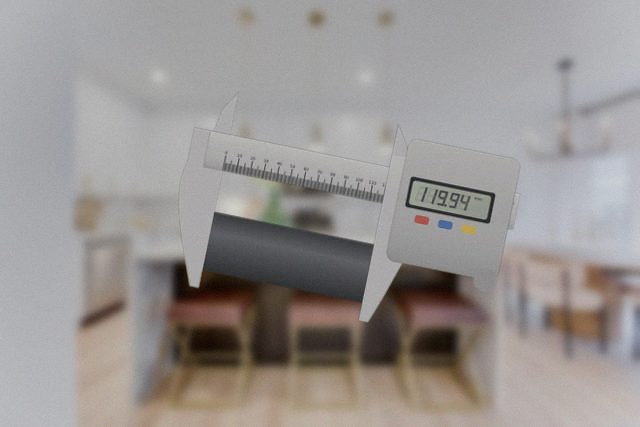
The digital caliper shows 119.94 mm
